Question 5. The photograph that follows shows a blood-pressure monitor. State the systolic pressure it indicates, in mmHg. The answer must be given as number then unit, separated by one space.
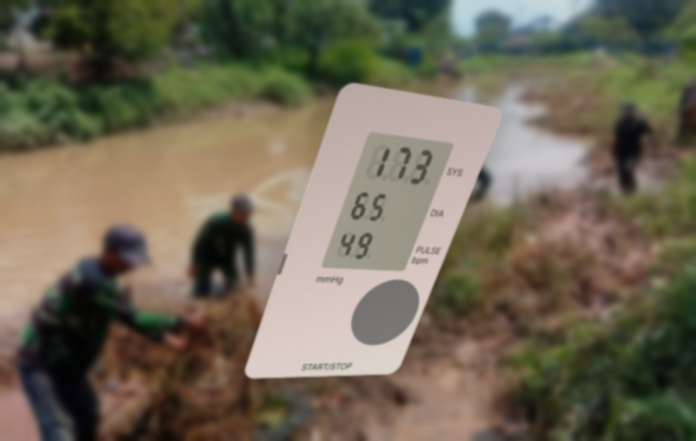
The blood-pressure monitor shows 173 mmHg
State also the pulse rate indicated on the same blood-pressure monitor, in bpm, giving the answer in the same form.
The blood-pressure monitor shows 49 bpm
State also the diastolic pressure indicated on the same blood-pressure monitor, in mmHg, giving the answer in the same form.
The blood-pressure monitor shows 65 mmHg
